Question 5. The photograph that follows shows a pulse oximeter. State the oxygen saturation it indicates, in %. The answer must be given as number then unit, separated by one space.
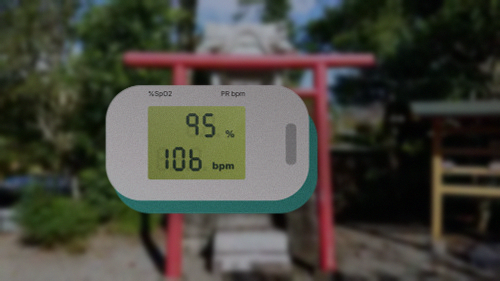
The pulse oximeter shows 95 %
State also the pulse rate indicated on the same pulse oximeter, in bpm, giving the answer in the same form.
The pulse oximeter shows 106 bpm
